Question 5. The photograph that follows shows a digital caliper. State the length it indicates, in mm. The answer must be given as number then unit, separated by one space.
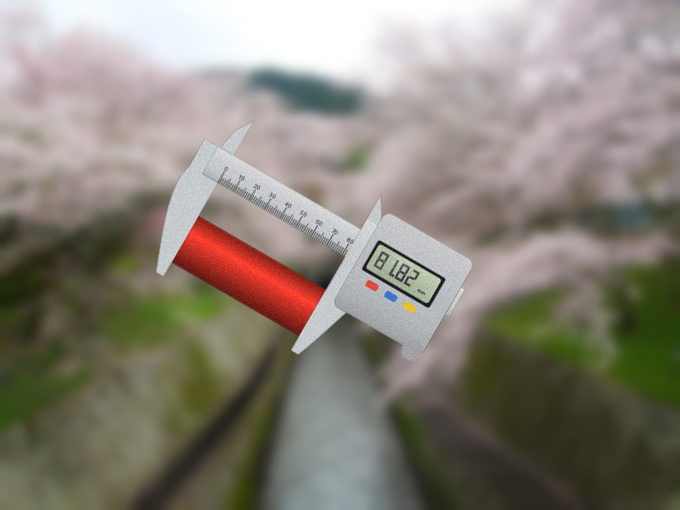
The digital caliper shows 81.82 mm
